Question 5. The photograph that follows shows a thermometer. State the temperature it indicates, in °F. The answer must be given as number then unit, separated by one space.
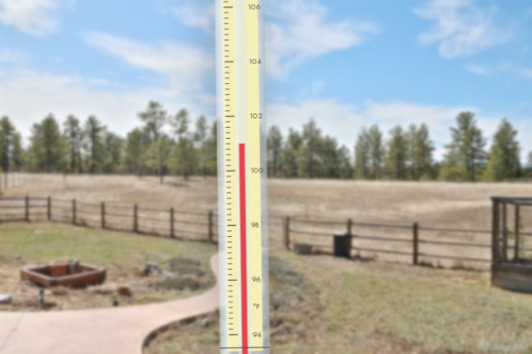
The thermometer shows 101 °F
